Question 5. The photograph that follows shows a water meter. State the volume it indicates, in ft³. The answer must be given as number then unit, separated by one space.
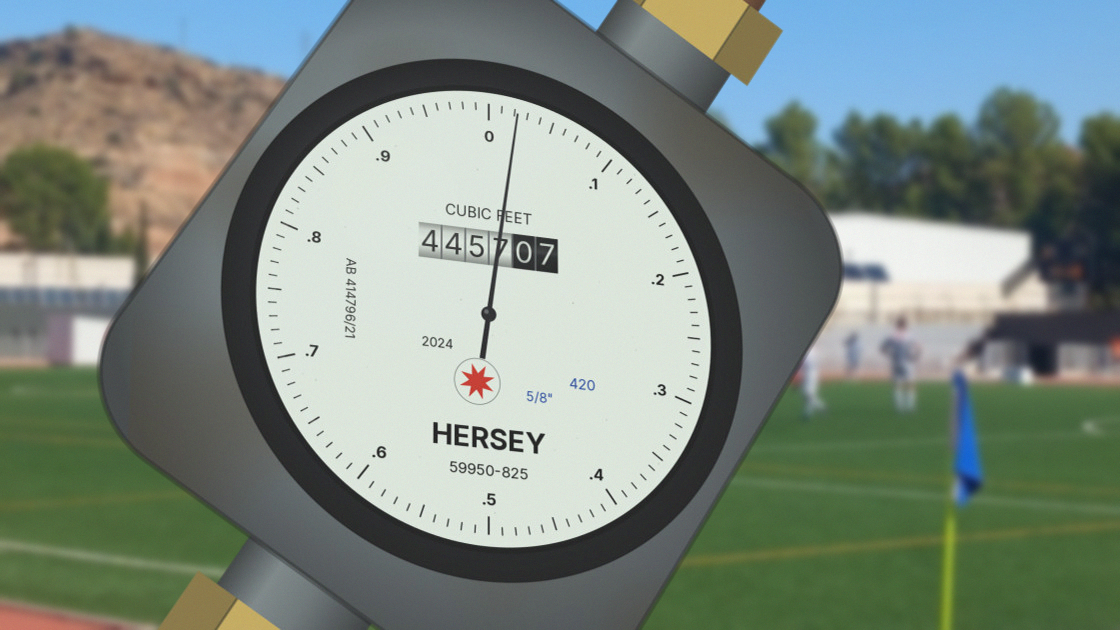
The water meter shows 445707.02 ft³
